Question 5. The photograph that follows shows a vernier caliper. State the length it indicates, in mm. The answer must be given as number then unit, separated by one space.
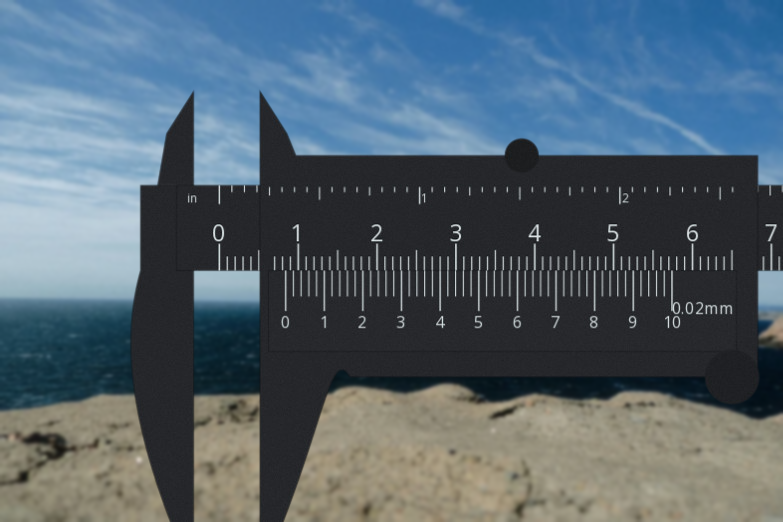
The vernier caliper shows 8.4 mm
